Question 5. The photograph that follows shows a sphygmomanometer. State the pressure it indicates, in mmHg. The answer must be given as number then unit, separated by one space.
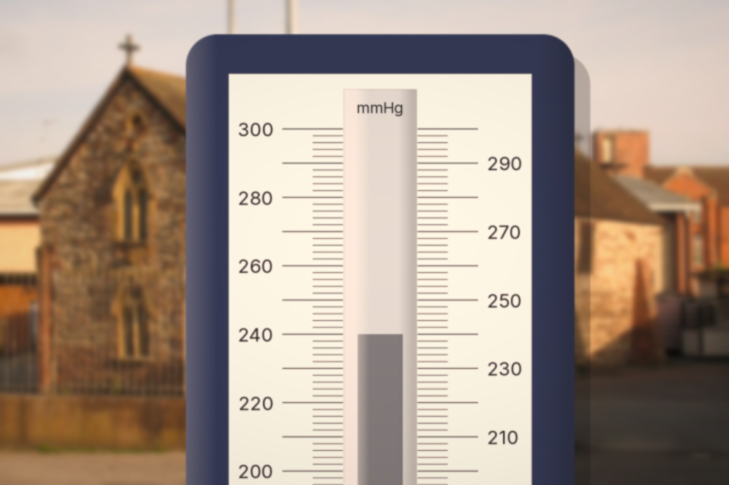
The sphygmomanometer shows 240 mmHg
